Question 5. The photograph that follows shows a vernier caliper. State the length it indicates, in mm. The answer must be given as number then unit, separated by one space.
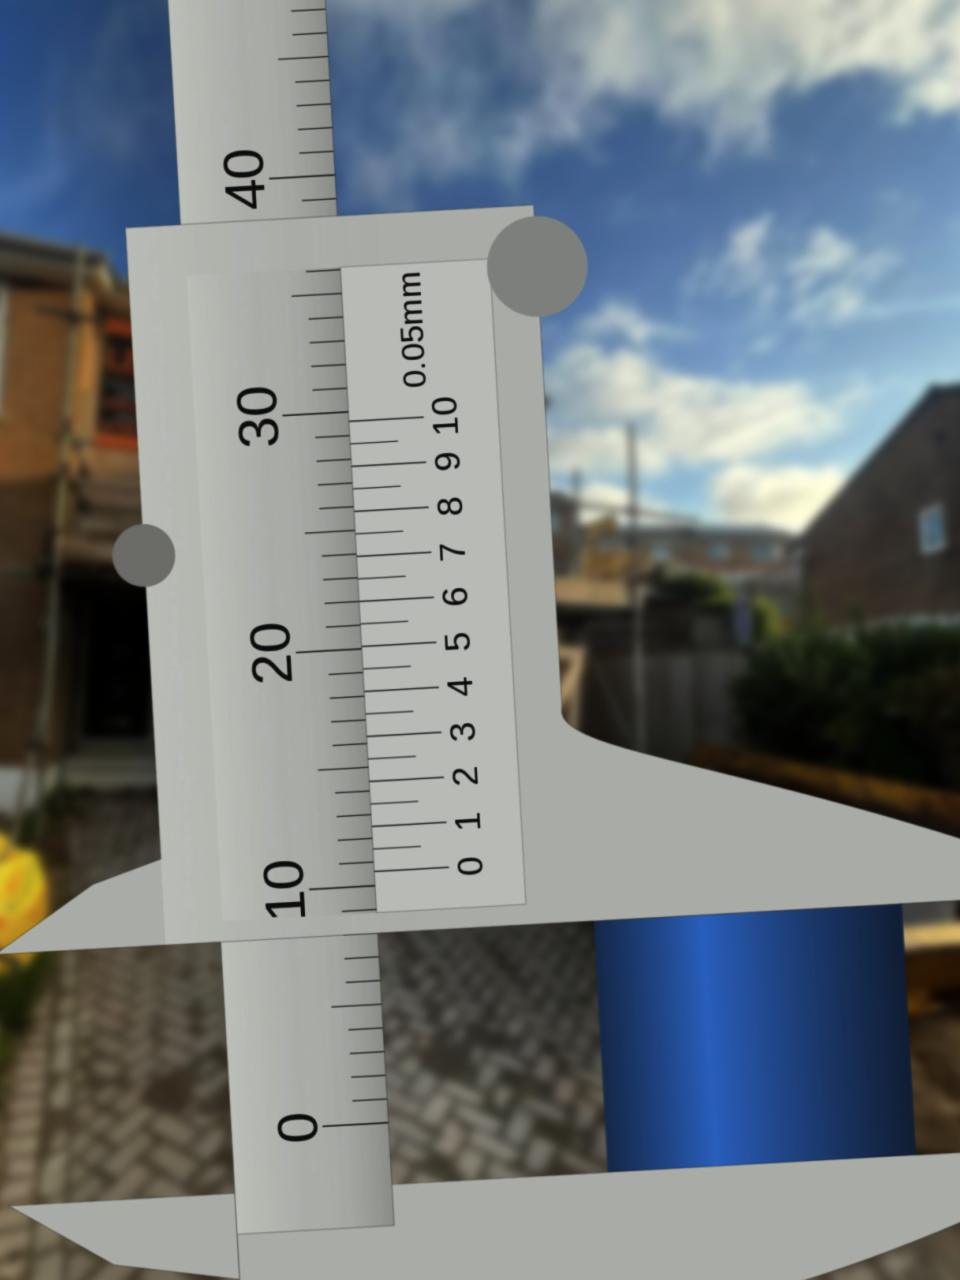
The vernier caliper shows 10.6 mm
